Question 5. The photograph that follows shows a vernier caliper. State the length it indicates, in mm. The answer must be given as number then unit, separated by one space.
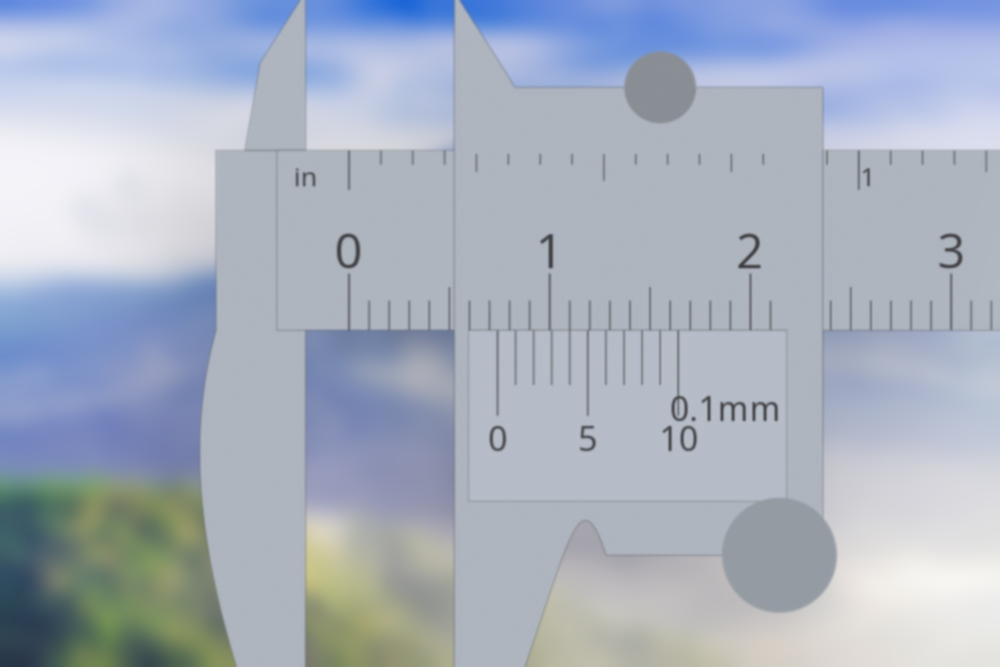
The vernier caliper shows 7.4 mm
